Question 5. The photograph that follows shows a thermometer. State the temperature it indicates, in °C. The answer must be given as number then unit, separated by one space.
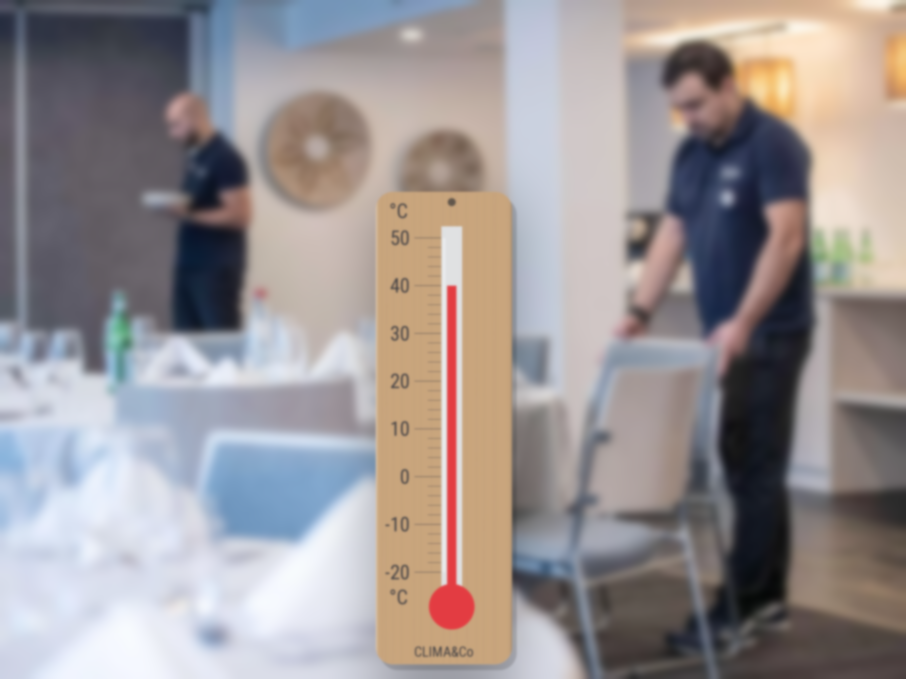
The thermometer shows 40 °C
